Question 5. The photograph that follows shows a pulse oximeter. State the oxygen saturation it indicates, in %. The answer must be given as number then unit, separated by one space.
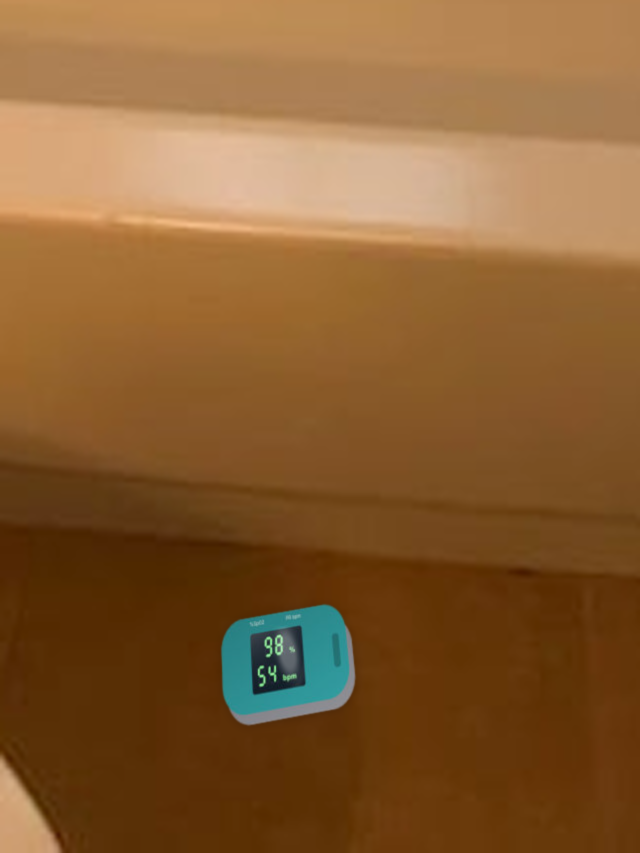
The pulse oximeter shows 98 %
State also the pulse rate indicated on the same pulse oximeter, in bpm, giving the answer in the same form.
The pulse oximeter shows 54 bpm
